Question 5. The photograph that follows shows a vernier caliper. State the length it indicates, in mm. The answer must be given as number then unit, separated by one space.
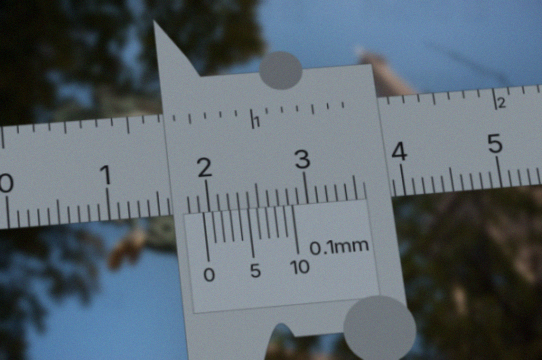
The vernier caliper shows 19.4 mm
